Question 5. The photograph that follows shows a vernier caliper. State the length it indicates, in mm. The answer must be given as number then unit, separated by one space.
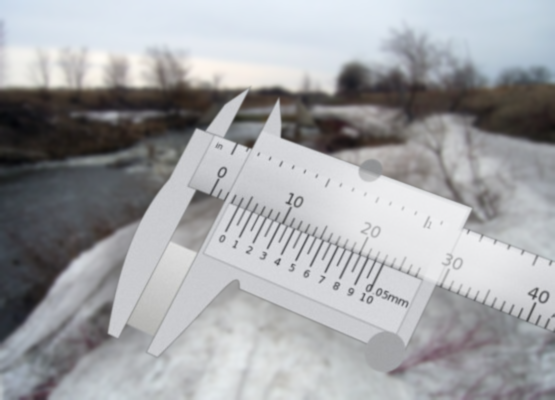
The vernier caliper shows 4.0 mm
